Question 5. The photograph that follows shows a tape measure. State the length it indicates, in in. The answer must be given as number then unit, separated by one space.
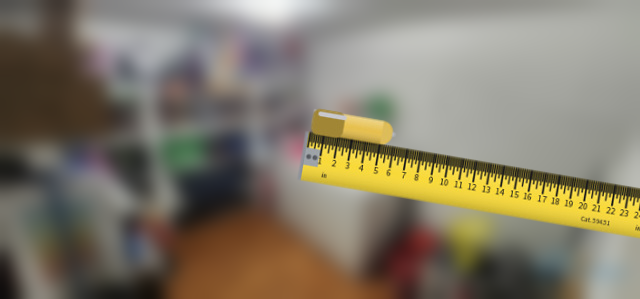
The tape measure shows 6 in
